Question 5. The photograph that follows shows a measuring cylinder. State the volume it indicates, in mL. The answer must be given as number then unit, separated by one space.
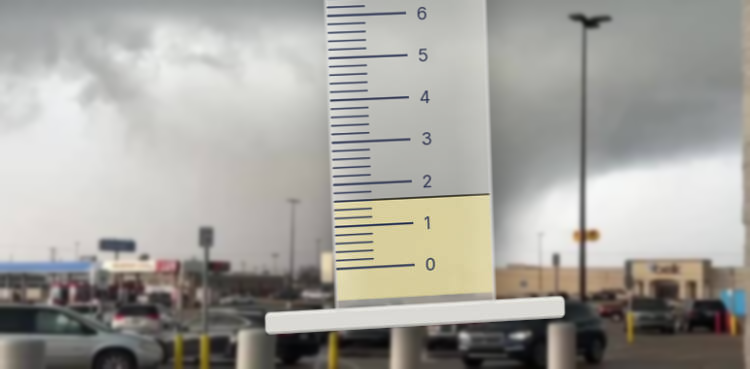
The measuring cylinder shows 1.6 mL
